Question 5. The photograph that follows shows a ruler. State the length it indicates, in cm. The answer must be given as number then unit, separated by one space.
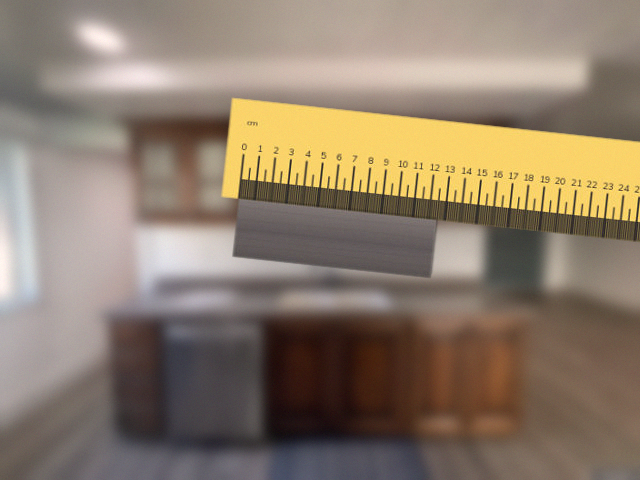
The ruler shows 12.5 cm
